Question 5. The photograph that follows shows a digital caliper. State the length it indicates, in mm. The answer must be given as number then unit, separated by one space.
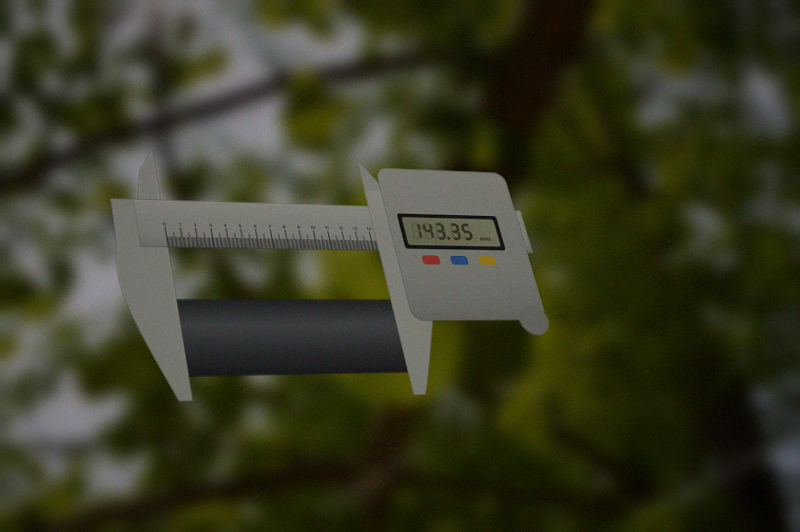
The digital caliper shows 143.35 mm
